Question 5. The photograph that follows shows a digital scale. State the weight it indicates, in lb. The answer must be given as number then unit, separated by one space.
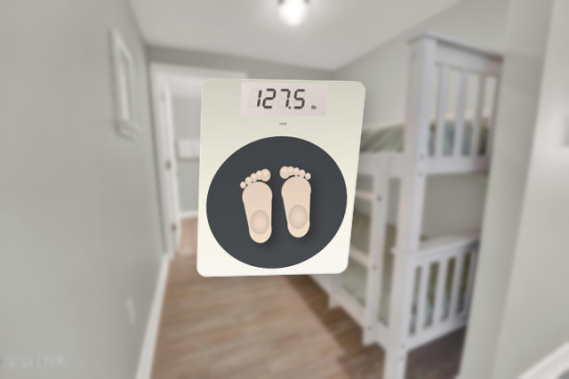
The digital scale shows 127.5 lb
